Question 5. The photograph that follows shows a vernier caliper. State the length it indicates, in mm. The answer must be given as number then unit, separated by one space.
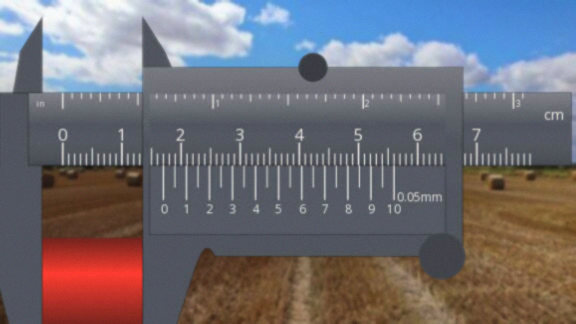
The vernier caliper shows 17.0 mm
